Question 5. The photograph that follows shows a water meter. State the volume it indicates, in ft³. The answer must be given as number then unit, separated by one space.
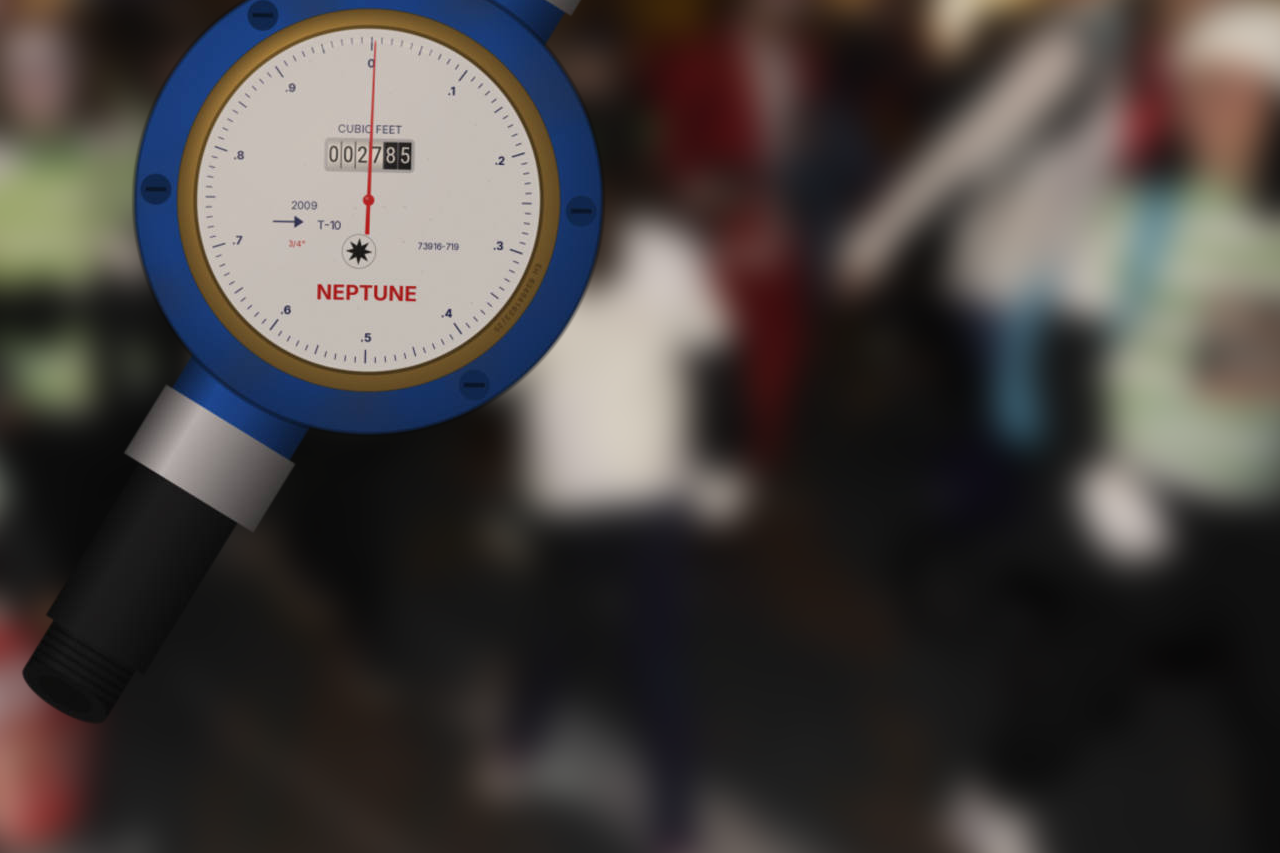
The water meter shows 2785.00 ft³
